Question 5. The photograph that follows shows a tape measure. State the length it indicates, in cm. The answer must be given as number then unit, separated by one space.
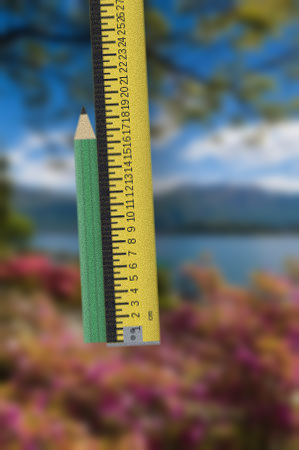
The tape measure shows 19 cm
